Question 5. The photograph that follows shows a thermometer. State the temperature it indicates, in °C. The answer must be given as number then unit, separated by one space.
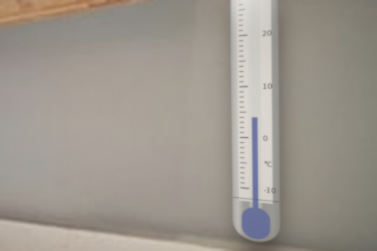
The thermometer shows 4 °C
